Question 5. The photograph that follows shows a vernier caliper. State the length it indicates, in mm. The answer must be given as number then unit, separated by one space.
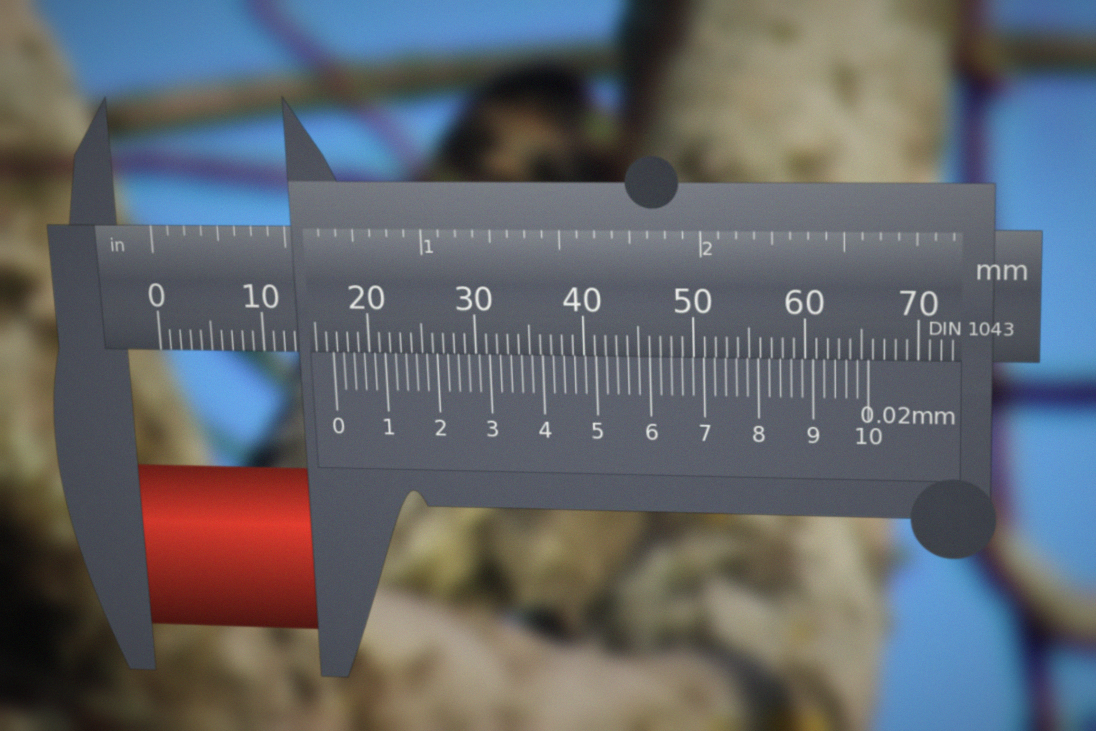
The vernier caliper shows 16.6 mm
